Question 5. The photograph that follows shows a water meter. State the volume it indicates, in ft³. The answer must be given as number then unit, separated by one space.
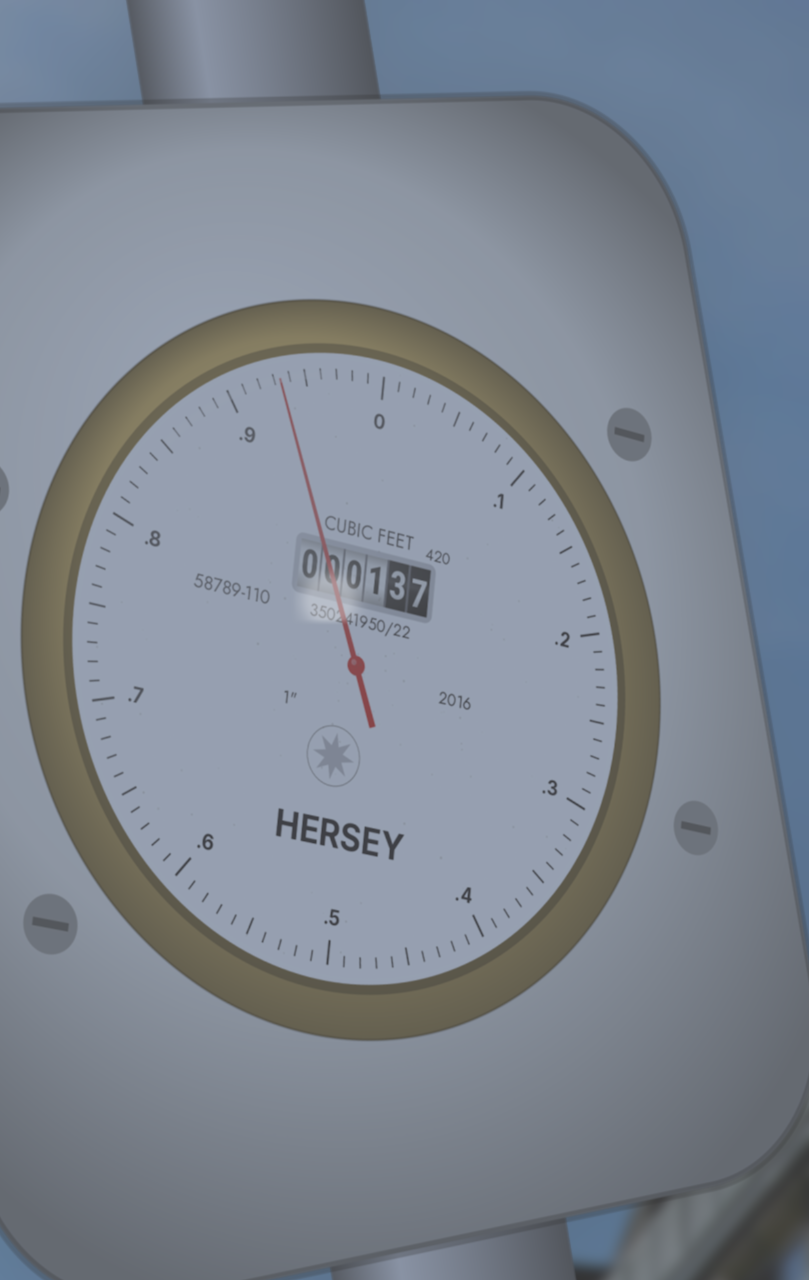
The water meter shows 136.93 ft³
